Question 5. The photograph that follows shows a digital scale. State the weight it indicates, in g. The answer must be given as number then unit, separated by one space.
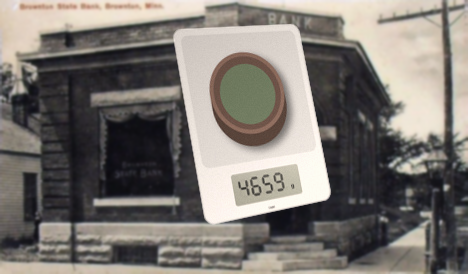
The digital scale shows 4659 g
